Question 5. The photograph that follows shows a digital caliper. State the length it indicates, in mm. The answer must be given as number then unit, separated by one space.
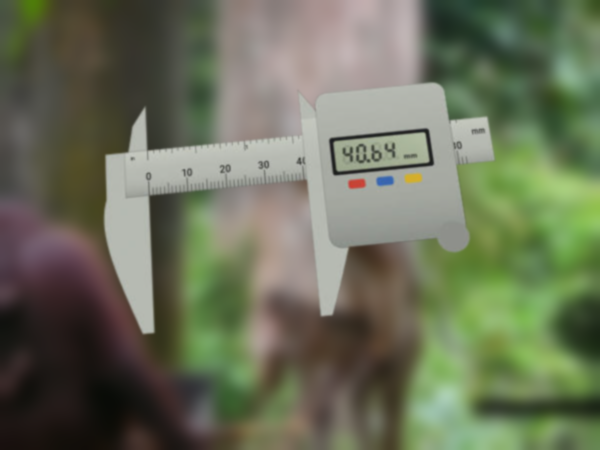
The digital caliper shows 40.64 mm
